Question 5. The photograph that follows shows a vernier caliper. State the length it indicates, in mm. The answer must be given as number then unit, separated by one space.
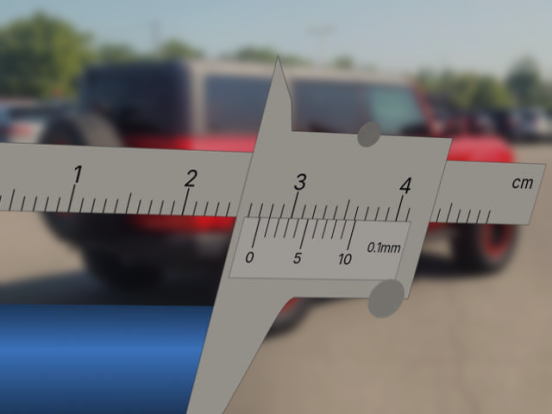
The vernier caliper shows 27.1 mm
